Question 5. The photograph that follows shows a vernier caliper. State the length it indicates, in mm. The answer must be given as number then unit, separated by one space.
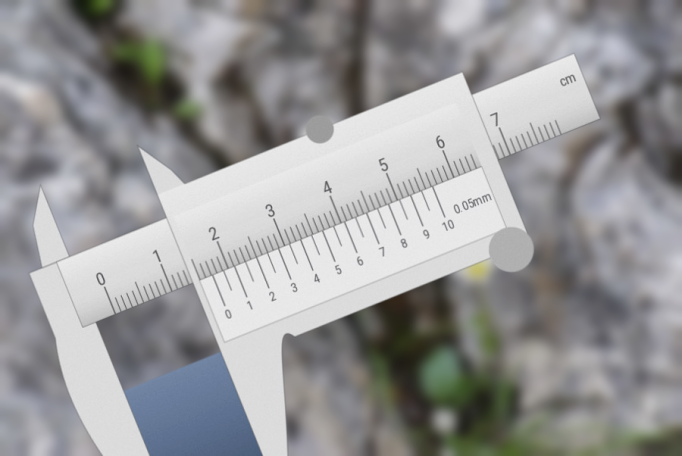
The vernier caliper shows 17.2 mm
